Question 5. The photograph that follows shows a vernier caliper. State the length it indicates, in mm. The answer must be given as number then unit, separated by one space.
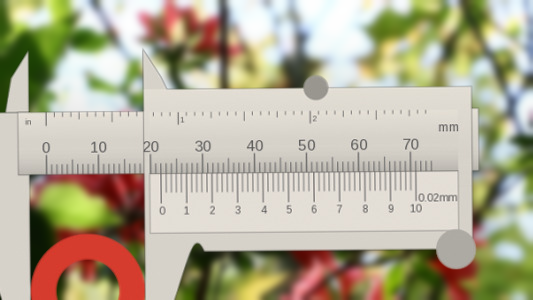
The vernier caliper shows 22.0 mm
